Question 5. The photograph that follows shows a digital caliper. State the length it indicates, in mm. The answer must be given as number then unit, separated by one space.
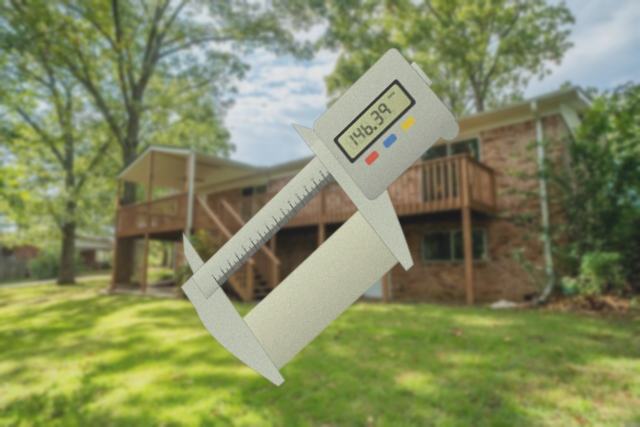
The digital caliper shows 146.39 mm
